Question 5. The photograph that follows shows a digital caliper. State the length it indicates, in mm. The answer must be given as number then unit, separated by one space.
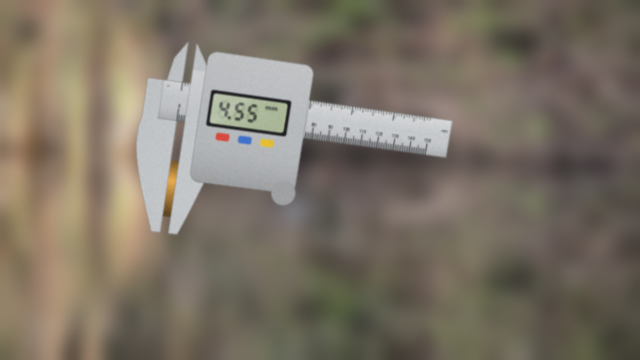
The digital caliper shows 4.55 mm
